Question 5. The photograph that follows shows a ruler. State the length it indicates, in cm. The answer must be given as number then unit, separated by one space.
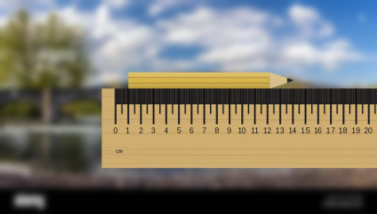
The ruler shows 13 cm
